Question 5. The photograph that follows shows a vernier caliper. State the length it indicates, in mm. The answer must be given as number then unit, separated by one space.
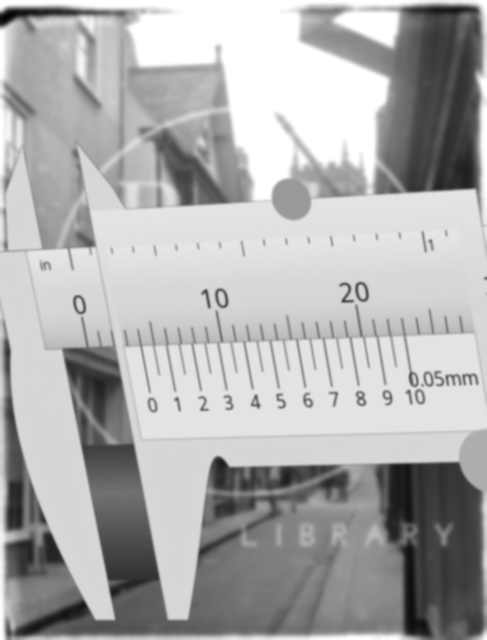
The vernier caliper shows 4.0 mm
